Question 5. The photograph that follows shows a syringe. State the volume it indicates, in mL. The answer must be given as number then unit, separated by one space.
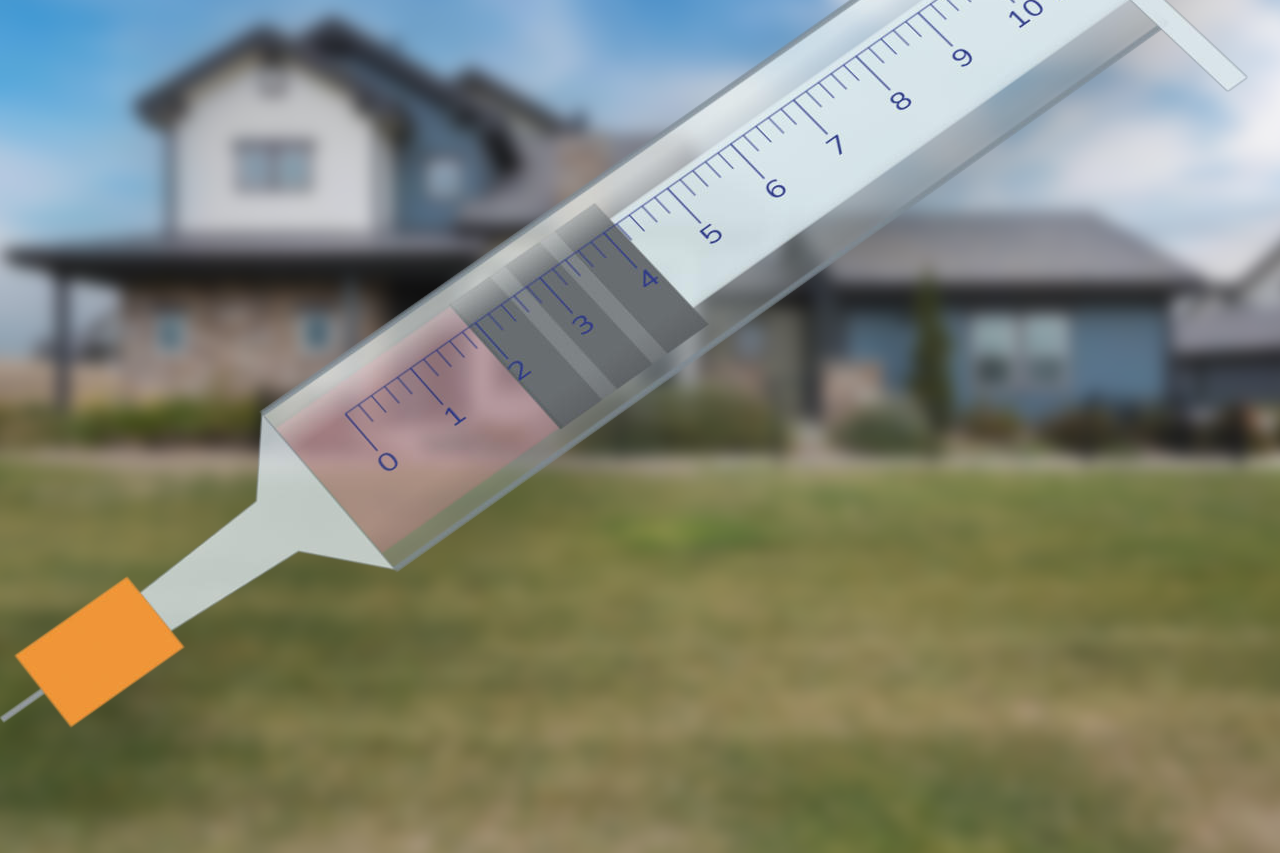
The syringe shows 1.9 mL
